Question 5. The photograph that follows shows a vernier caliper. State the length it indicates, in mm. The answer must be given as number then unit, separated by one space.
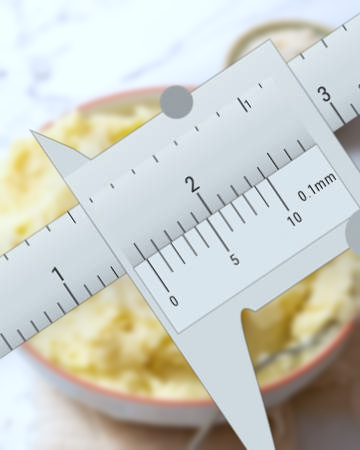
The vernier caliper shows 15.1 mm
